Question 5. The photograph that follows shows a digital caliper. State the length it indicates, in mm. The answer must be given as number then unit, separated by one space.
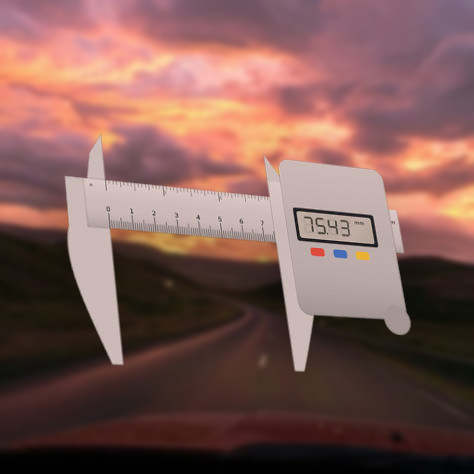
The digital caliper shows 75.43 mm
